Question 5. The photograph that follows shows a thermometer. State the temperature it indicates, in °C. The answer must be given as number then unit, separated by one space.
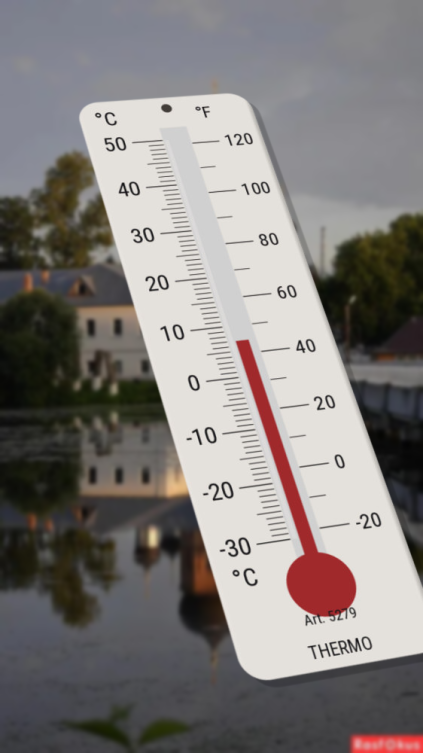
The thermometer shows 7 °C
